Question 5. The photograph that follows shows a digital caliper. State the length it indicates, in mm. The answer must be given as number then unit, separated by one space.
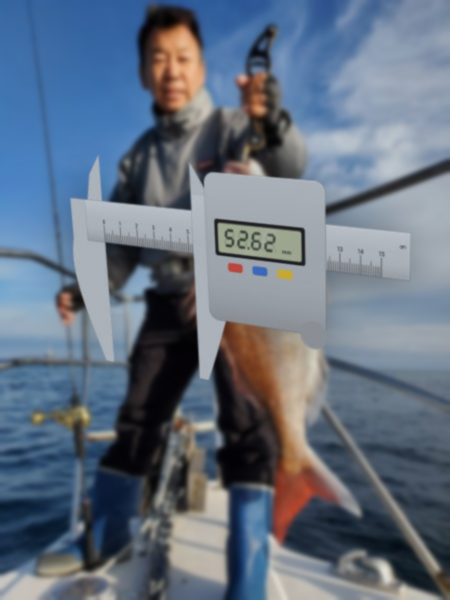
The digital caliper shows 52.62 mm
